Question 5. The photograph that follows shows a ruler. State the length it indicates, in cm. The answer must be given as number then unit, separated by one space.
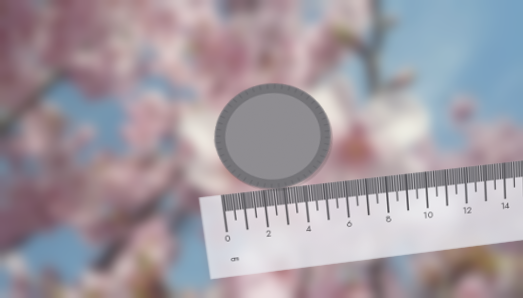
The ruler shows 5.5 cm
